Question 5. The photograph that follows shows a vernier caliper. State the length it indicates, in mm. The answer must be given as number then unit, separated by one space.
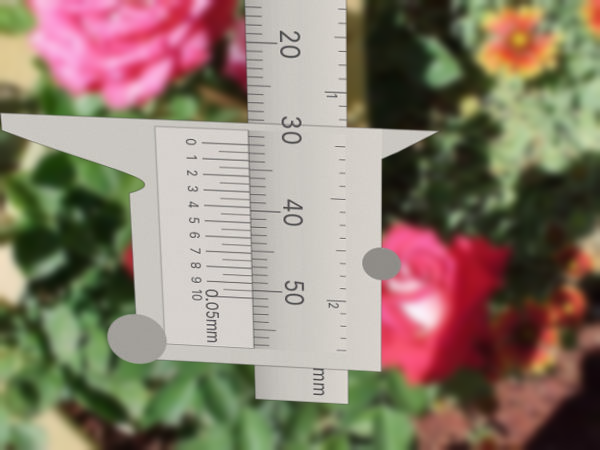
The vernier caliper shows 32.0 mm
